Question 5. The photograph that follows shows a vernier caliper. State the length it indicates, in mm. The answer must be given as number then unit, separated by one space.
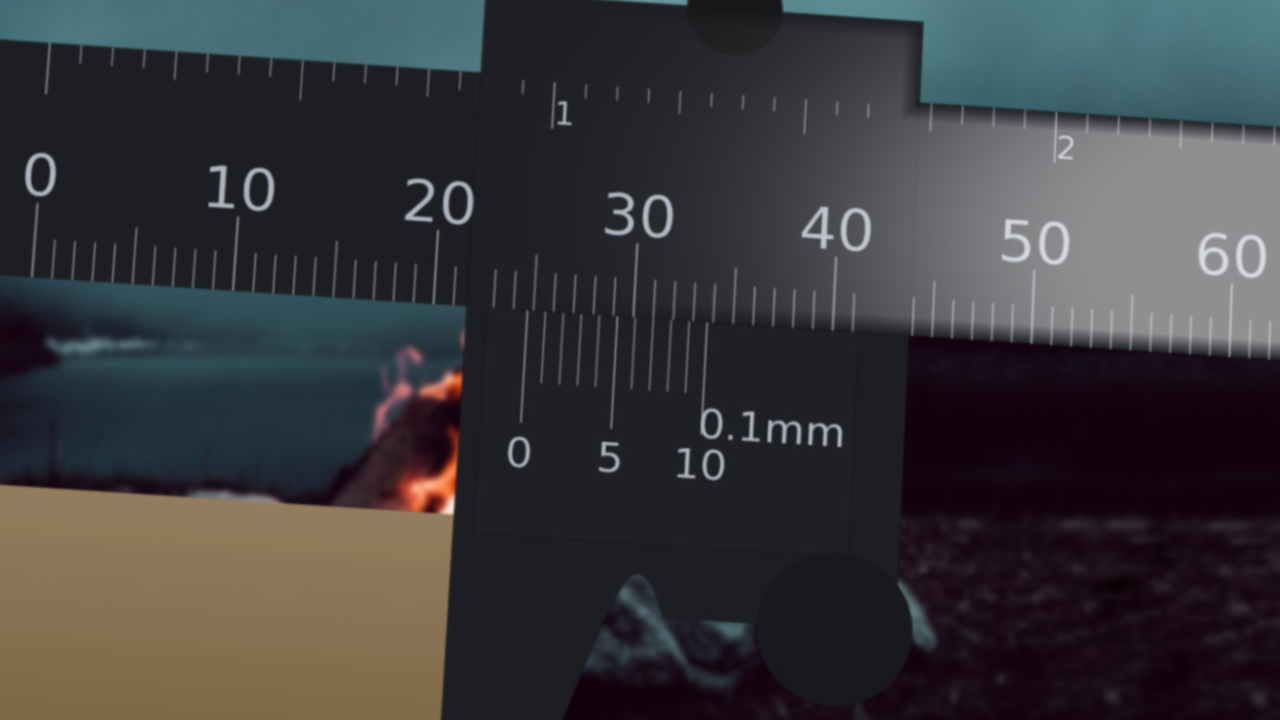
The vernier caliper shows 24.7 mm
